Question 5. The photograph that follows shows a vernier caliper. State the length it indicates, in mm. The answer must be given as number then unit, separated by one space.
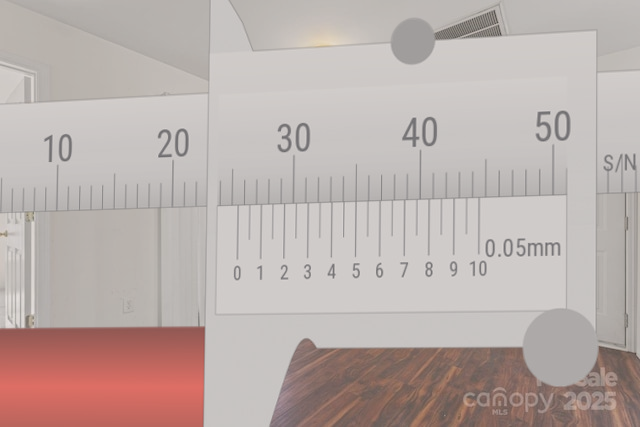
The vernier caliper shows 25.5 mm
